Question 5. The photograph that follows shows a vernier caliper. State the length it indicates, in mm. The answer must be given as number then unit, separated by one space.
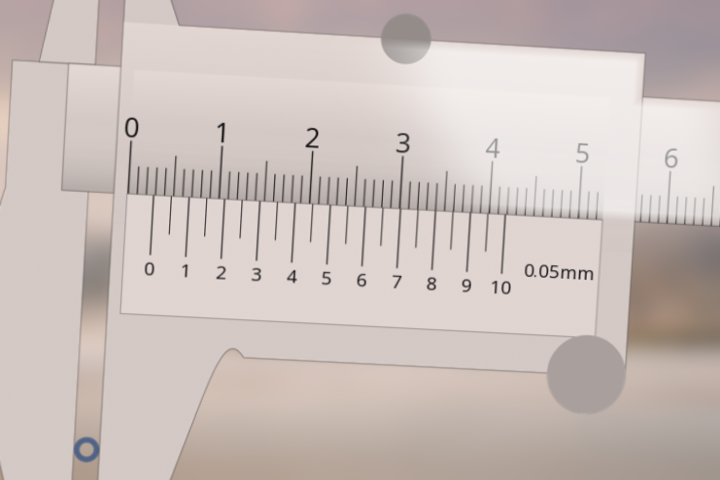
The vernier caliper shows 2.8 mm
